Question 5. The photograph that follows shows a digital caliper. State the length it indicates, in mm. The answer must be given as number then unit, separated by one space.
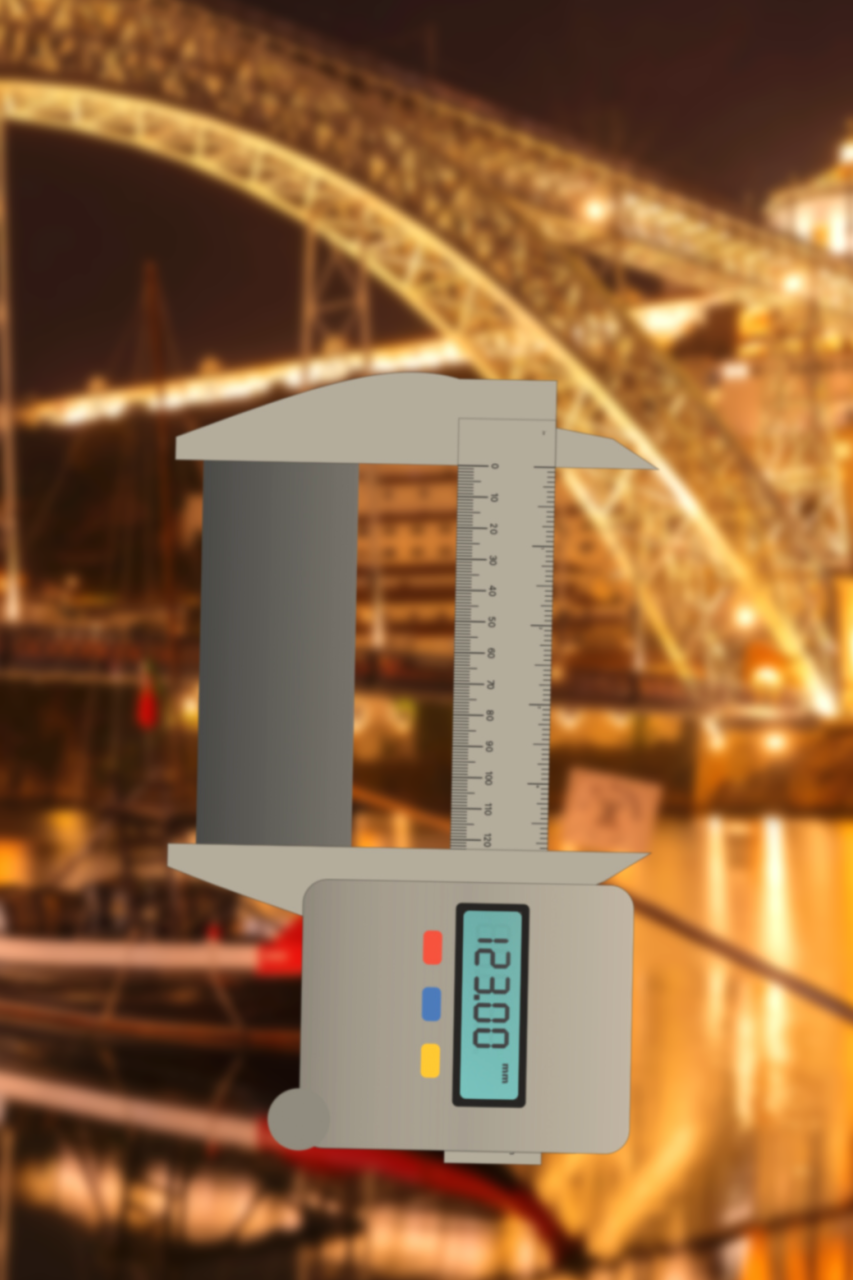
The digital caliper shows 123.00 mm
